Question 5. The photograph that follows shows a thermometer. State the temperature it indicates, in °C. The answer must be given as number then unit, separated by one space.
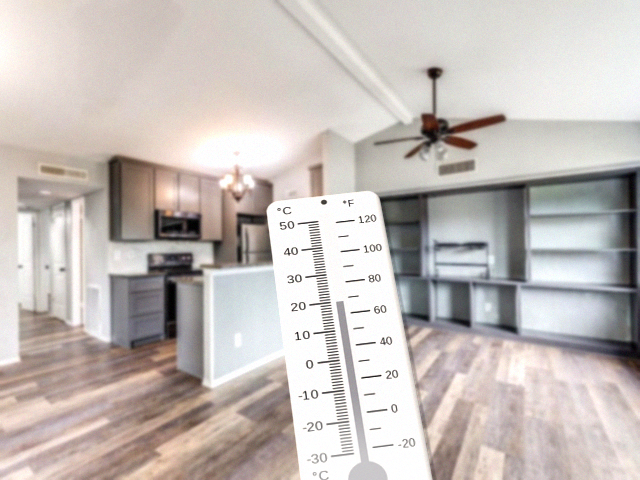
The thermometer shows 20 °C
